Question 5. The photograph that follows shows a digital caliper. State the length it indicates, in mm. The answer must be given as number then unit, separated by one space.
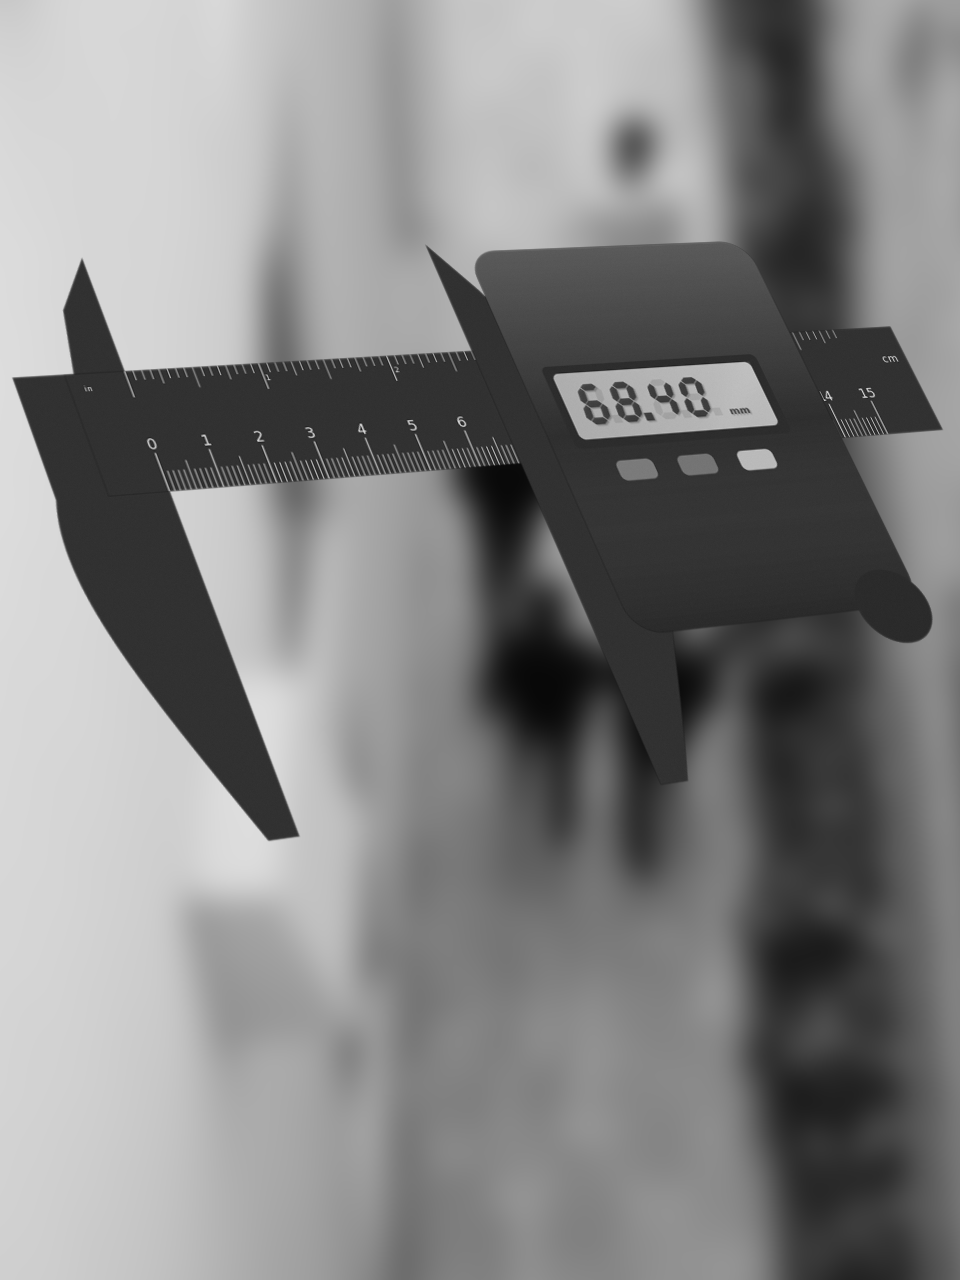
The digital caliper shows 68.40 mm
